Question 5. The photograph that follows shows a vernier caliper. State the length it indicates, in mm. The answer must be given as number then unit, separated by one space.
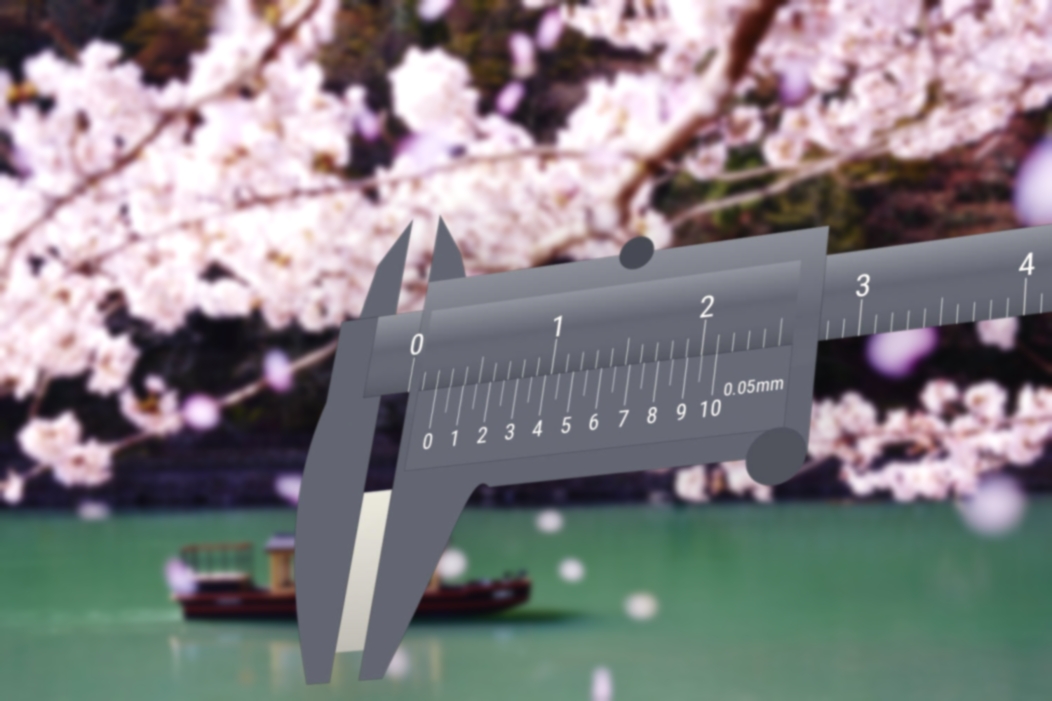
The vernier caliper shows 2.0 mm
